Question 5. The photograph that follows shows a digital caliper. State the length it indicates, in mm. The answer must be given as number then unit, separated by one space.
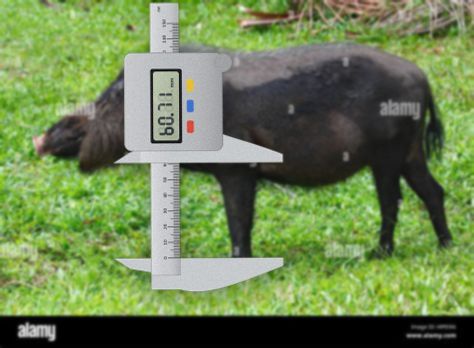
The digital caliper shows 60.71 mm
